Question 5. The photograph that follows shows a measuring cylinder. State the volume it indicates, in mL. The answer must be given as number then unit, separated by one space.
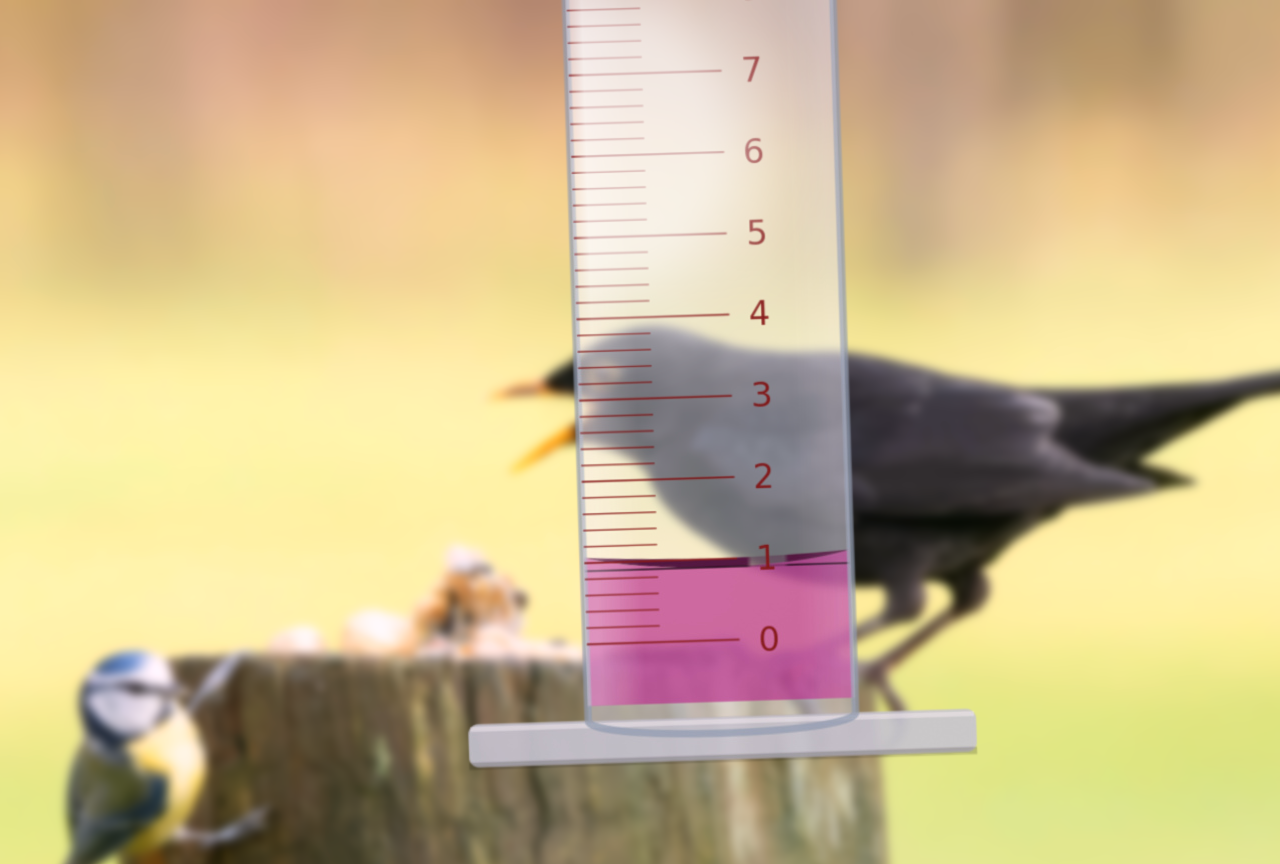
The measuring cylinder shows 0.9 mL
